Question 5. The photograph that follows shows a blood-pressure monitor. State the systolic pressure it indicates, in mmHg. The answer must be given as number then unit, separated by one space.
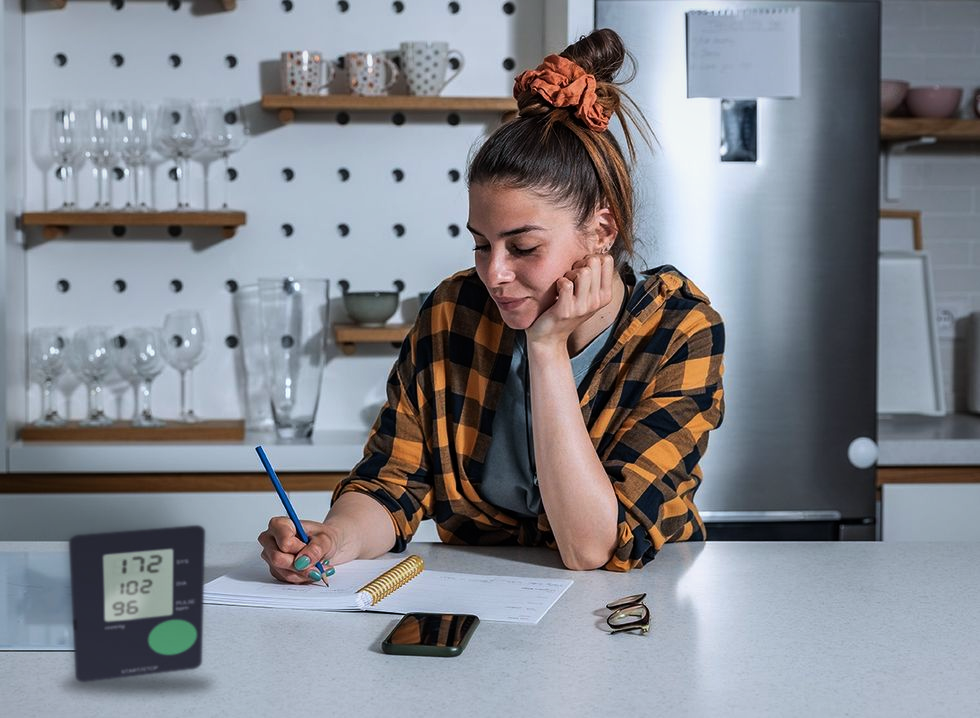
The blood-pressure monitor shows 172 mmHg
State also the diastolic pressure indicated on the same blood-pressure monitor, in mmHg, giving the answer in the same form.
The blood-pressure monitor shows 102 mmHg
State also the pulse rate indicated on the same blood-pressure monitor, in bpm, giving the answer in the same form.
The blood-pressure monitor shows 96 bpm
